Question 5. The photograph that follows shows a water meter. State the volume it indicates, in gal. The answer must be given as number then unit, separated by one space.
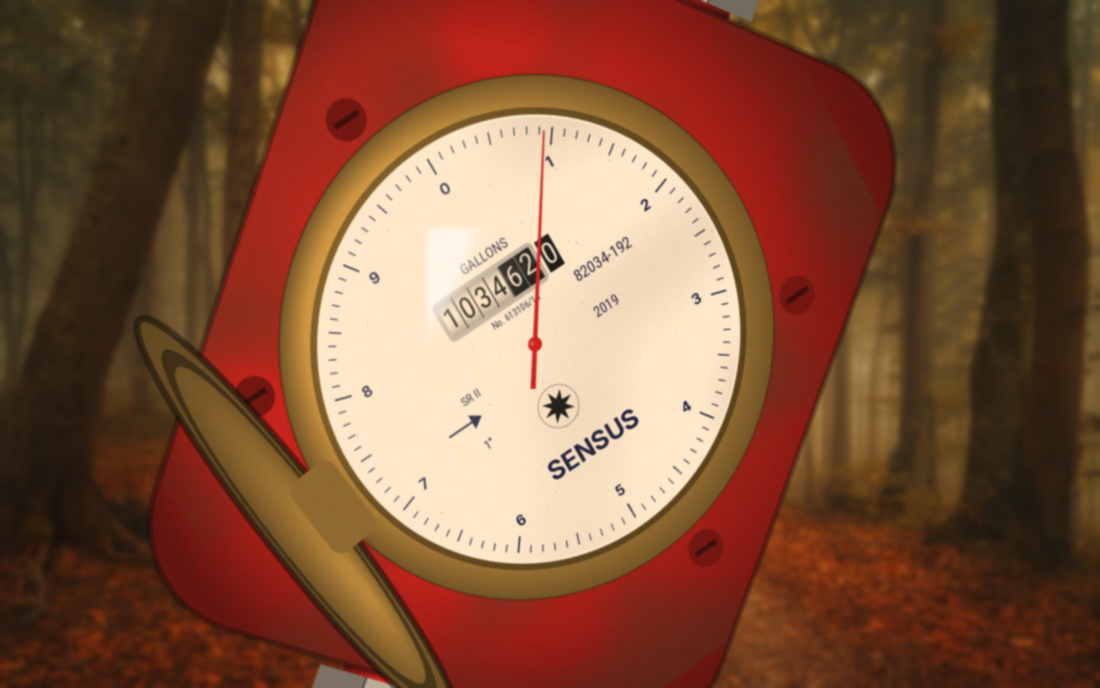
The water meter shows 1034620.9 gal
